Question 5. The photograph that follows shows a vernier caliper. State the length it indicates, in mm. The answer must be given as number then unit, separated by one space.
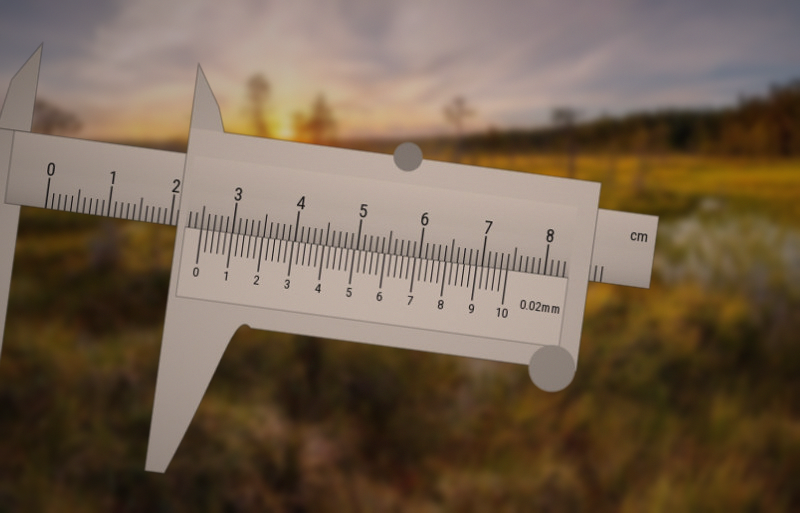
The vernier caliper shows 25.0 mm
